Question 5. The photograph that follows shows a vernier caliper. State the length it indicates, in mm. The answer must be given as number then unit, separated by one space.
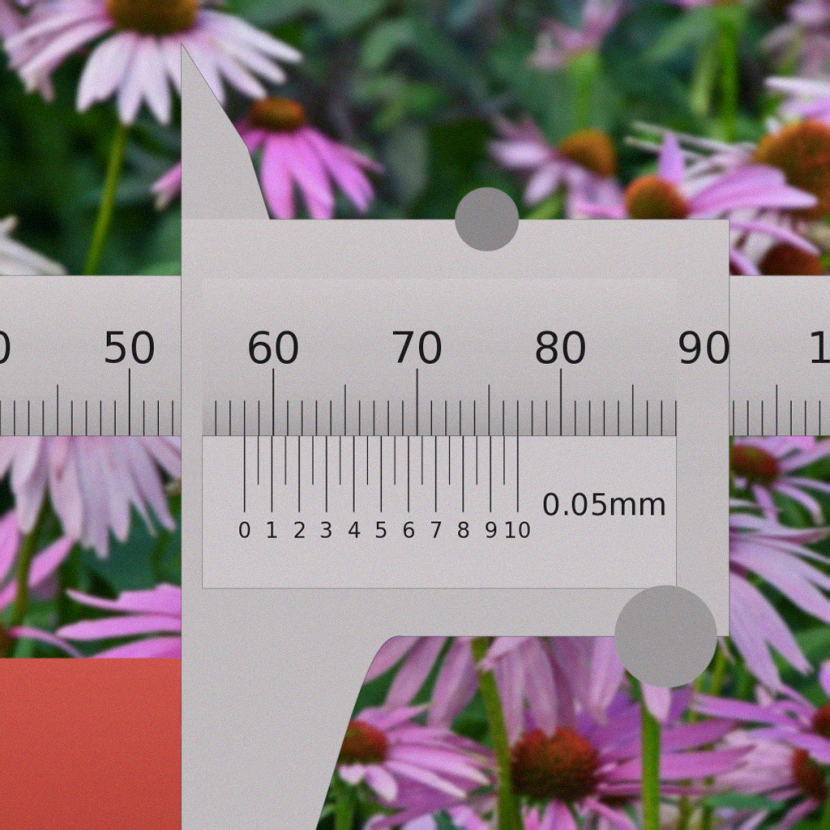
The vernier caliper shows 58.0 mm
